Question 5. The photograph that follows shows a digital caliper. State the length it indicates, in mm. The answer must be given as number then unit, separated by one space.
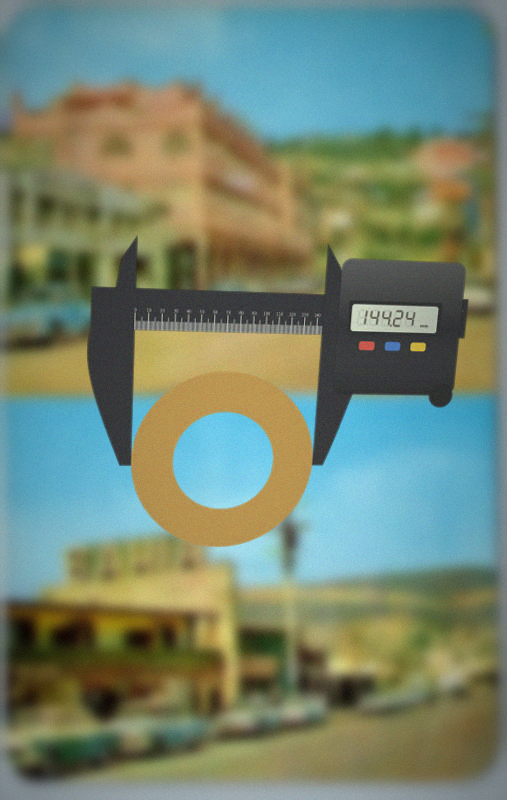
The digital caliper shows 144.24 mm
